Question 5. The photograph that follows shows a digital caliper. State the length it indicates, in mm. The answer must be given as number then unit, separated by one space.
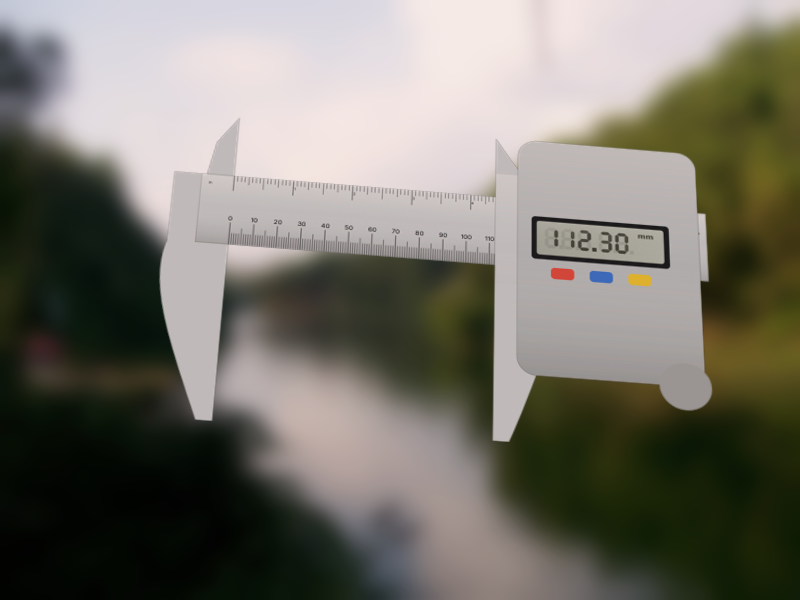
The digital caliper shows 112.30 mm
